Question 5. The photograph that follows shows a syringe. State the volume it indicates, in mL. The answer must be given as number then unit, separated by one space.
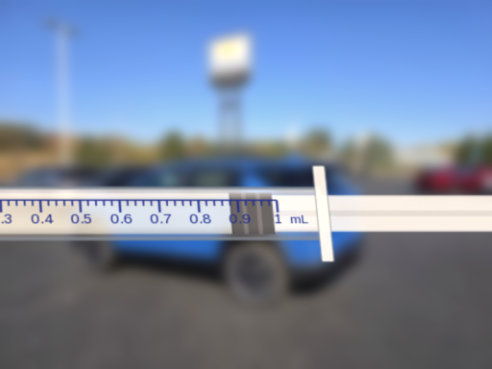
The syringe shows 0.88 mL
